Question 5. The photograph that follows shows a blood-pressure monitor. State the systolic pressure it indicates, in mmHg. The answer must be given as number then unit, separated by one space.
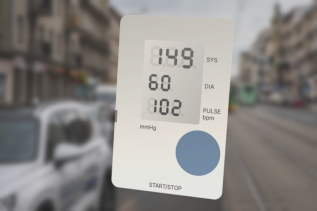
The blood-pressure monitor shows 149 mmHg
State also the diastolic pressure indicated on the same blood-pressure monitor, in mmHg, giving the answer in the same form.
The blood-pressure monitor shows 60 mmHg
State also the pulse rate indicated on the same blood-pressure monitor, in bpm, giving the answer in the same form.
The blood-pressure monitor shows 102 bpm
